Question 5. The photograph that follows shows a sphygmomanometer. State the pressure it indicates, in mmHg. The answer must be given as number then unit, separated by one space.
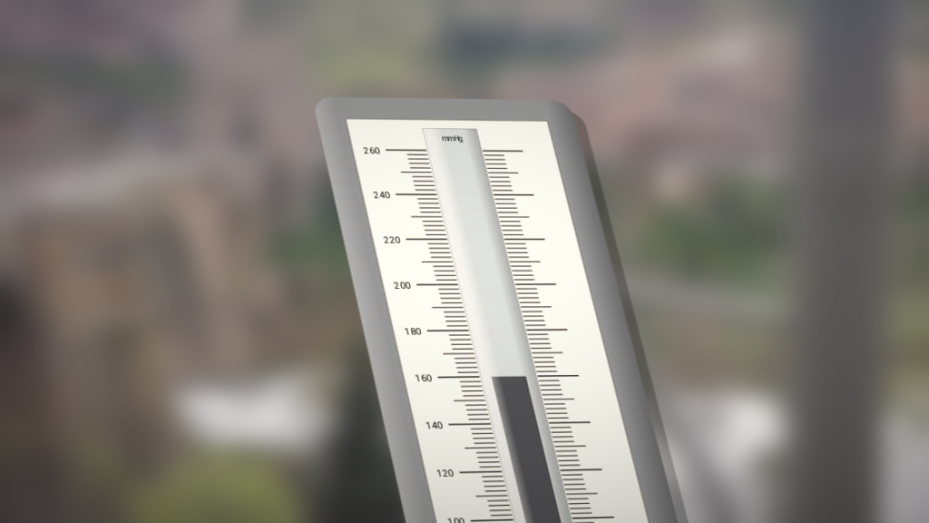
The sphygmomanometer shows 160 mmHg
